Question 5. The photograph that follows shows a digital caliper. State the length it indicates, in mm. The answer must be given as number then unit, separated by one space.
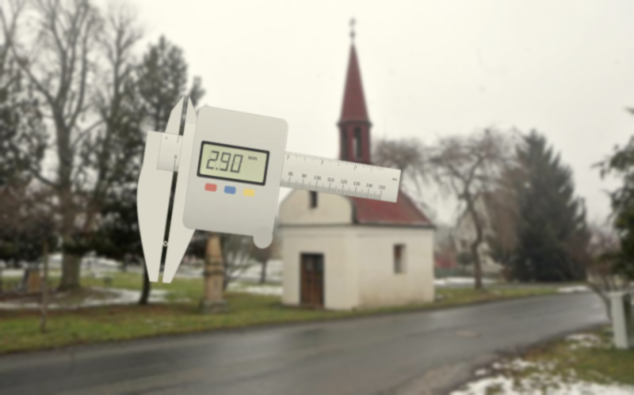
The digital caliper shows 2.90 mm
